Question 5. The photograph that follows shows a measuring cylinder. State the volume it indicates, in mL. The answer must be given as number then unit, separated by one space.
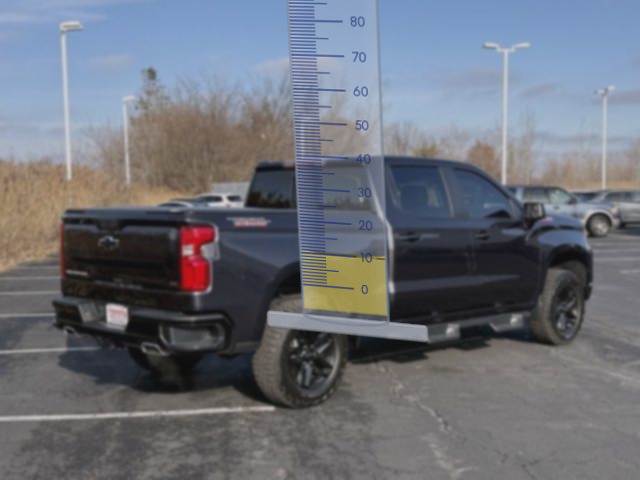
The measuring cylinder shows 10 mL
